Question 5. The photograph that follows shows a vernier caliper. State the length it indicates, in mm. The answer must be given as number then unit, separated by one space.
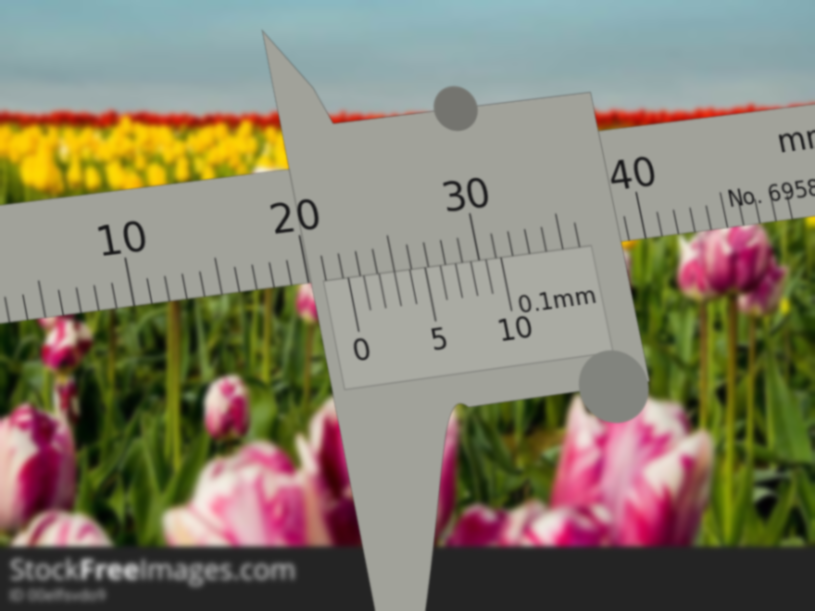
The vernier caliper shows 22.3 mm
